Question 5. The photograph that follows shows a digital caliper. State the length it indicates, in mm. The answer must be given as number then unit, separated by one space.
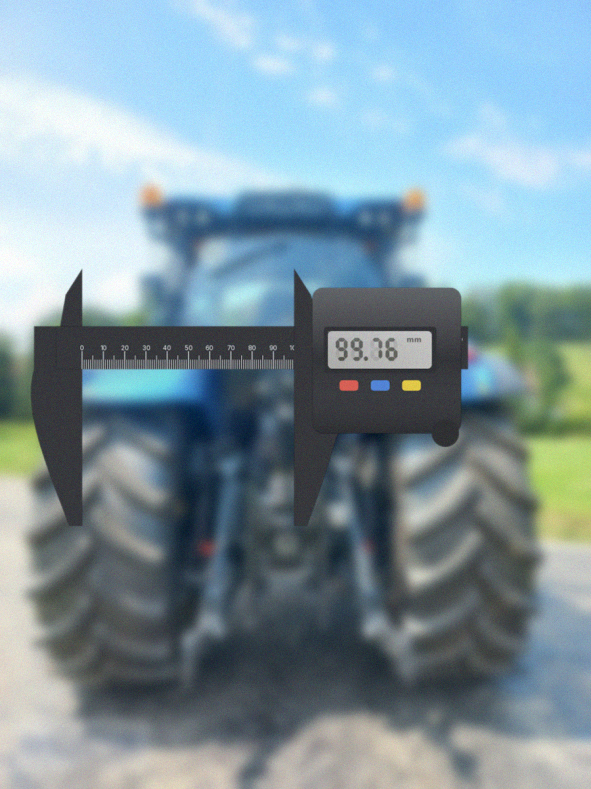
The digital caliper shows 99.76 mm
